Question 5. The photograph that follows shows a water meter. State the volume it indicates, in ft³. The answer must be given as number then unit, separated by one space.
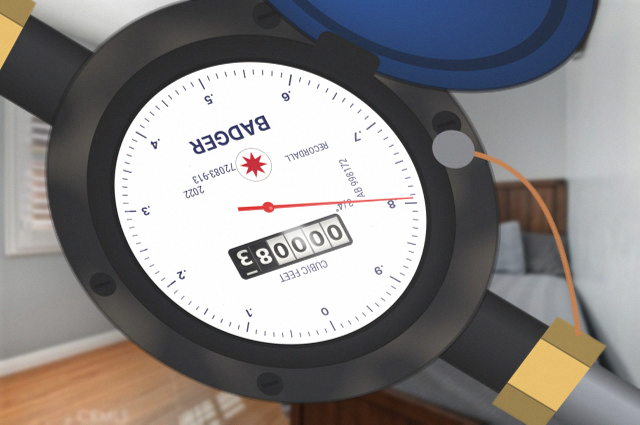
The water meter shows 82.79 ft³
